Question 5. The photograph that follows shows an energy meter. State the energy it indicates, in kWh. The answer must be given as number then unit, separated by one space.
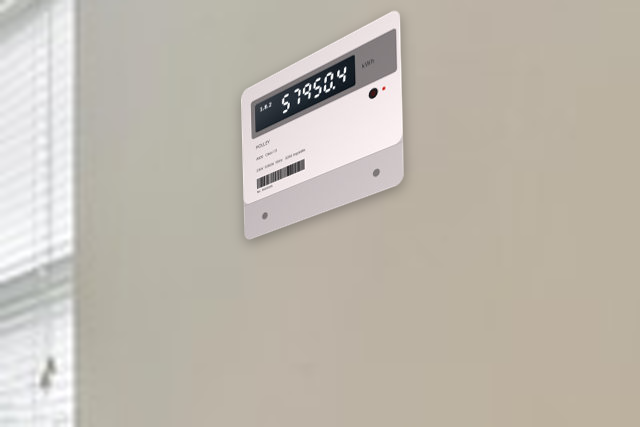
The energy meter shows 57950.4 kWh
